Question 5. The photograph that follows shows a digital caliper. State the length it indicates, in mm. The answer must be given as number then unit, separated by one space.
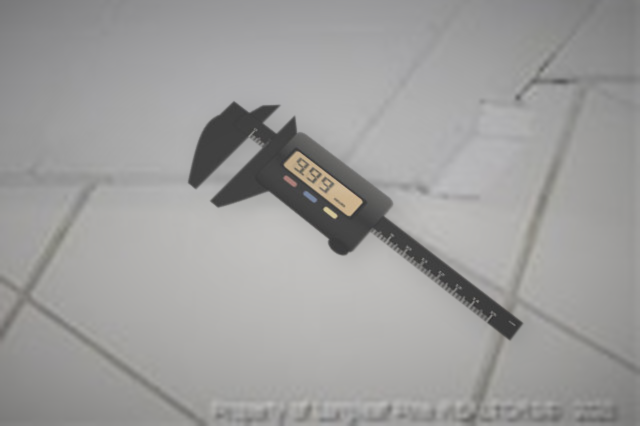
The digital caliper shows 9.99 mm
